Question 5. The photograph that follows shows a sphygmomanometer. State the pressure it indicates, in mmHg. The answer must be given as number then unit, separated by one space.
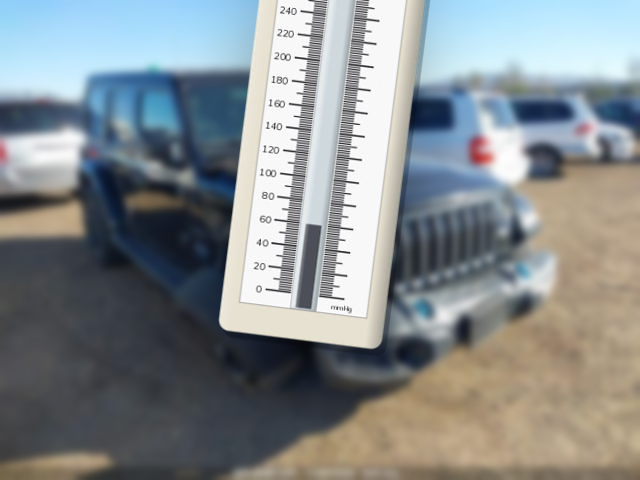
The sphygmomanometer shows 60 mmHg
